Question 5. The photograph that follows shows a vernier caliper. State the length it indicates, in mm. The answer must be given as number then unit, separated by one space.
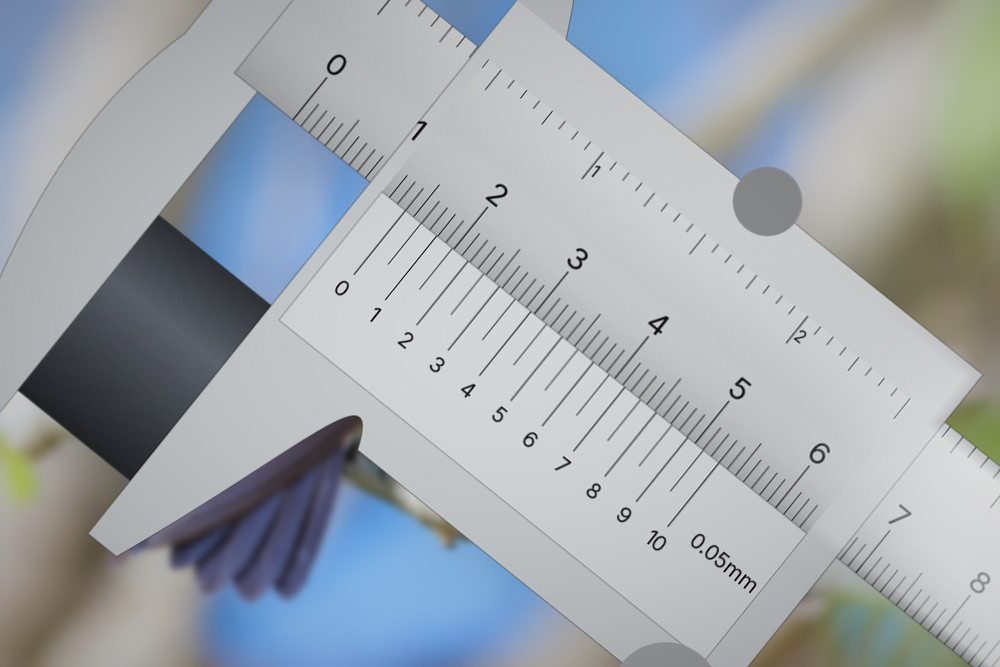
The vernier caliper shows 14.0 mm
